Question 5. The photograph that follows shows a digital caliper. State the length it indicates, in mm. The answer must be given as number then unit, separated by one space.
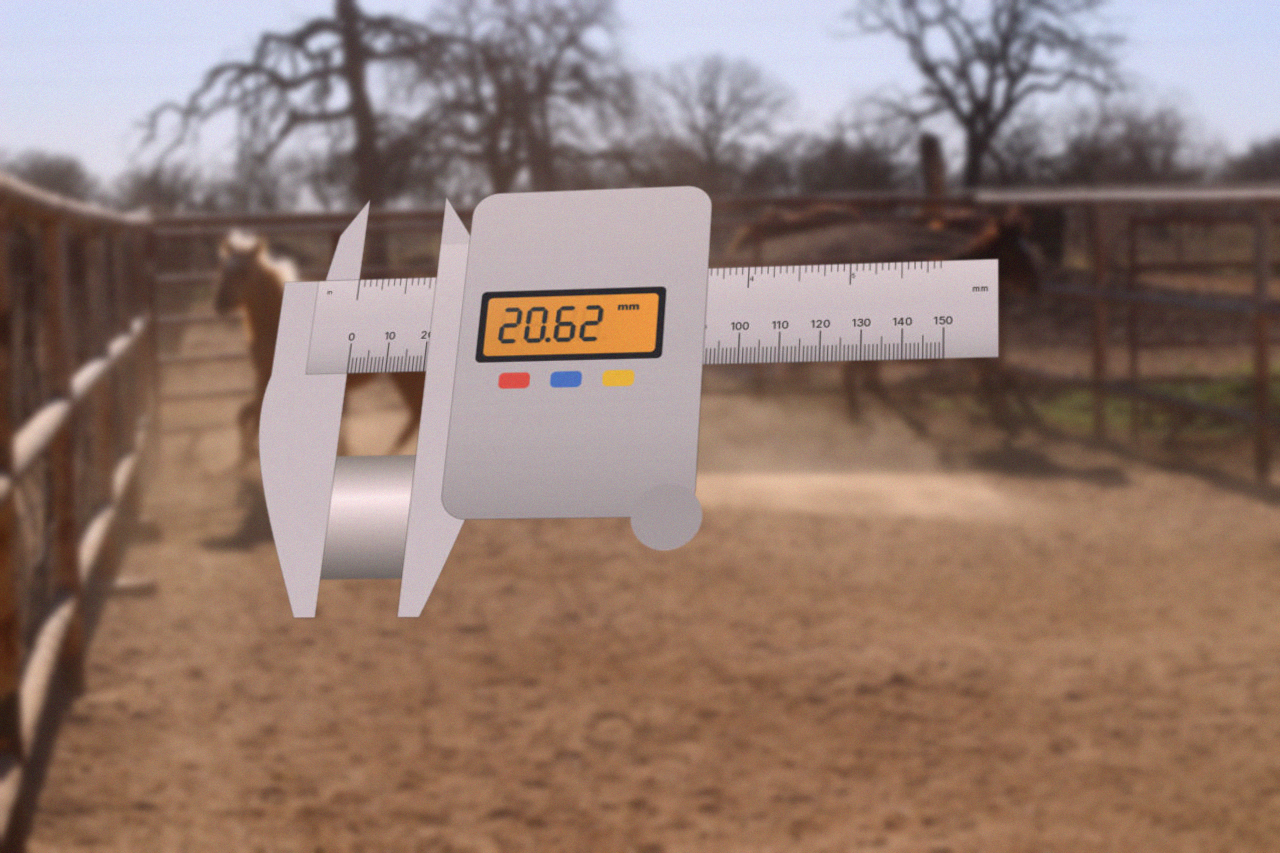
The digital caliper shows 20.62 mm
